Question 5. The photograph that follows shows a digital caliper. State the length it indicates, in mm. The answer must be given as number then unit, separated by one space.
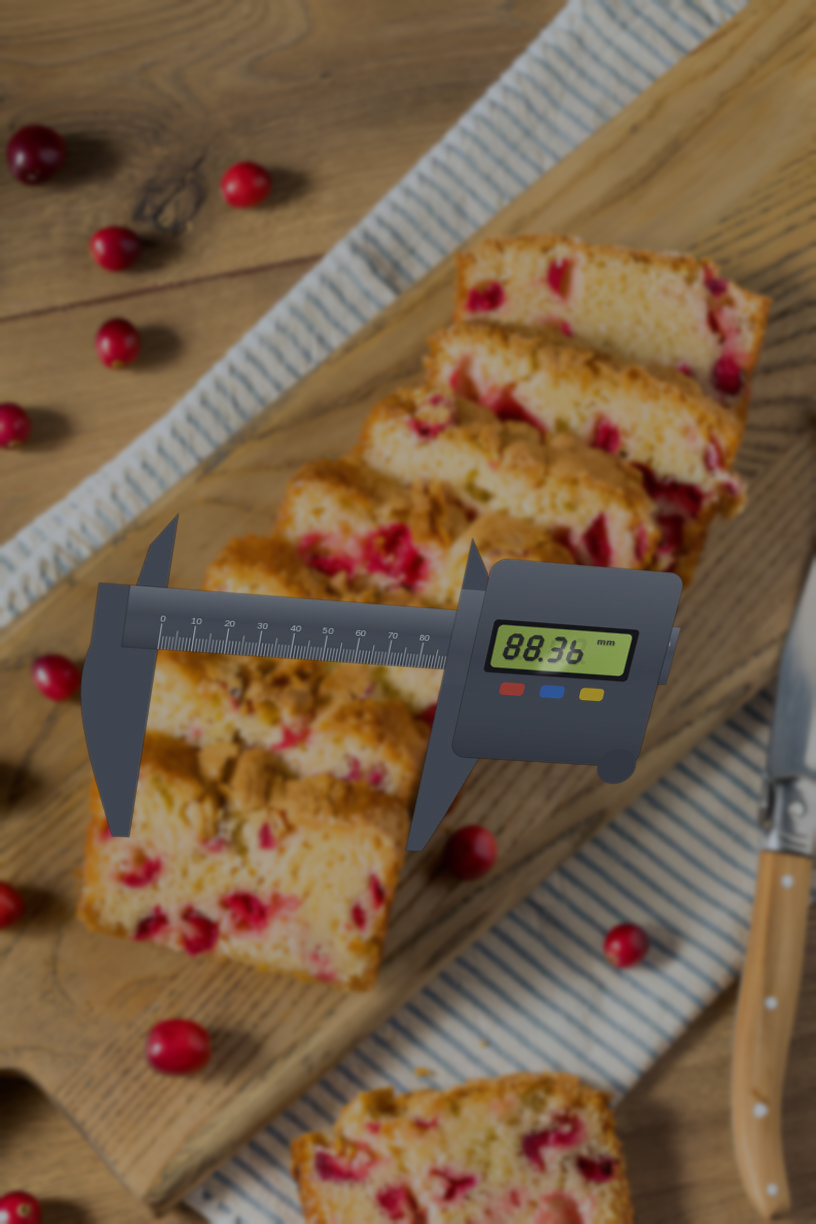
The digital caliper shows 88.36 mm
